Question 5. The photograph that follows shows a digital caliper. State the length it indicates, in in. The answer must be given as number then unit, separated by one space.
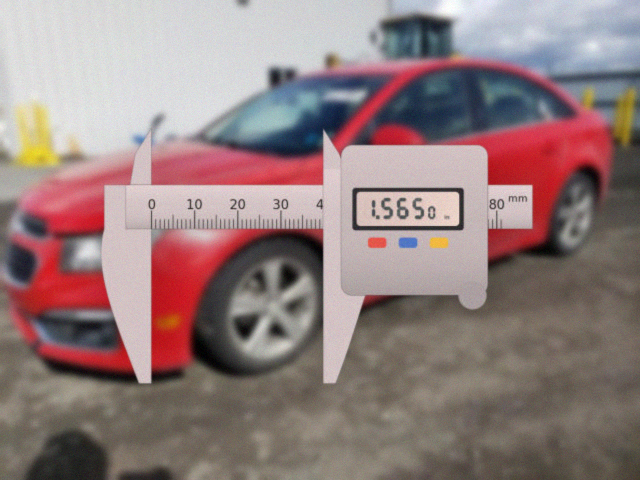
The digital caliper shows 1.5650 in
